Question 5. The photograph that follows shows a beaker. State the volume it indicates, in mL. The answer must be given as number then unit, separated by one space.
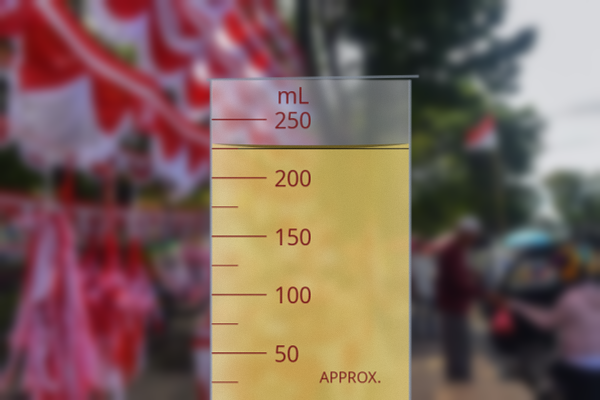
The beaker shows 225 mL
